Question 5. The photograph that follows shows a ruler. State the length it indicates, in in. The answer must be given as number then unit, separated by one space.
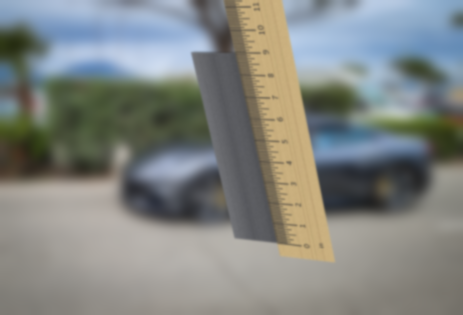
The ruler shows 9 in
